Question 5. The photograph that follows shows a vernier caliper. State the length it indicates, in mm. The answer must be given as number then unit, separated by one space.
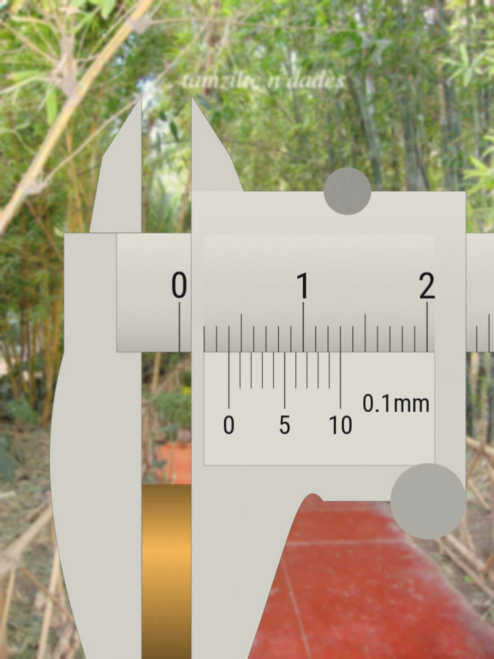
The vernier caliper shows 4.0 mm
